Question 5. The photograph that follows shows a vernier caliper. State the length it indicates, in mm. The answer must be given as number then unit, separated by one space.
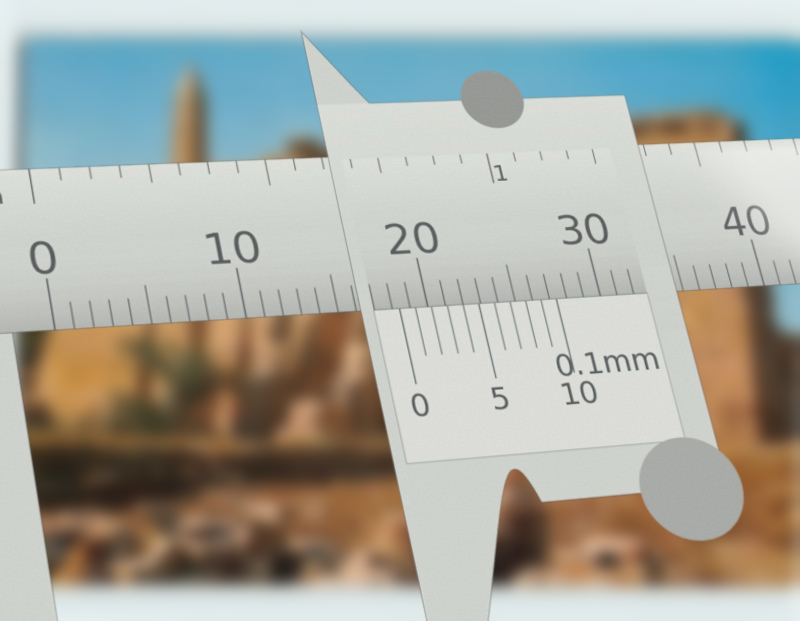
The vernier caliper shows 18.4 mm
